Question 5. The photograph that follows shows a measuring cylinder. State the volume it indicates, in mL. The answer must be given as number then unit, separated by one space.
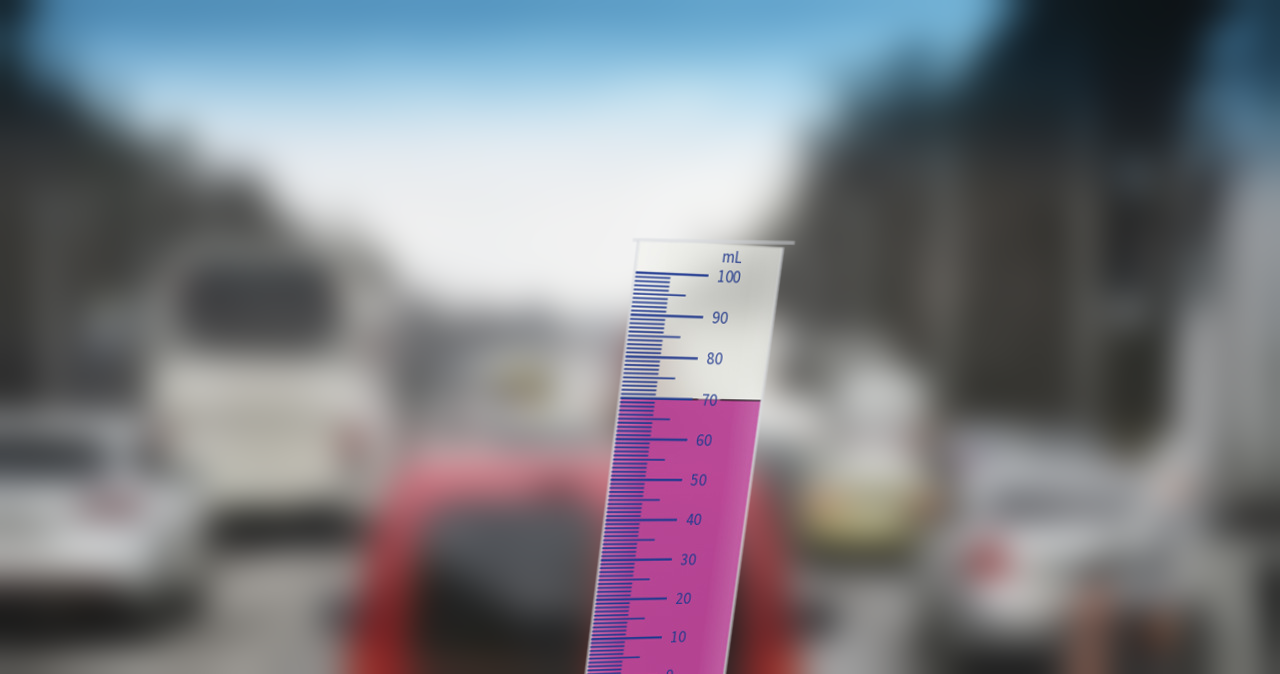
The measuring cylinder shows 70 mL
